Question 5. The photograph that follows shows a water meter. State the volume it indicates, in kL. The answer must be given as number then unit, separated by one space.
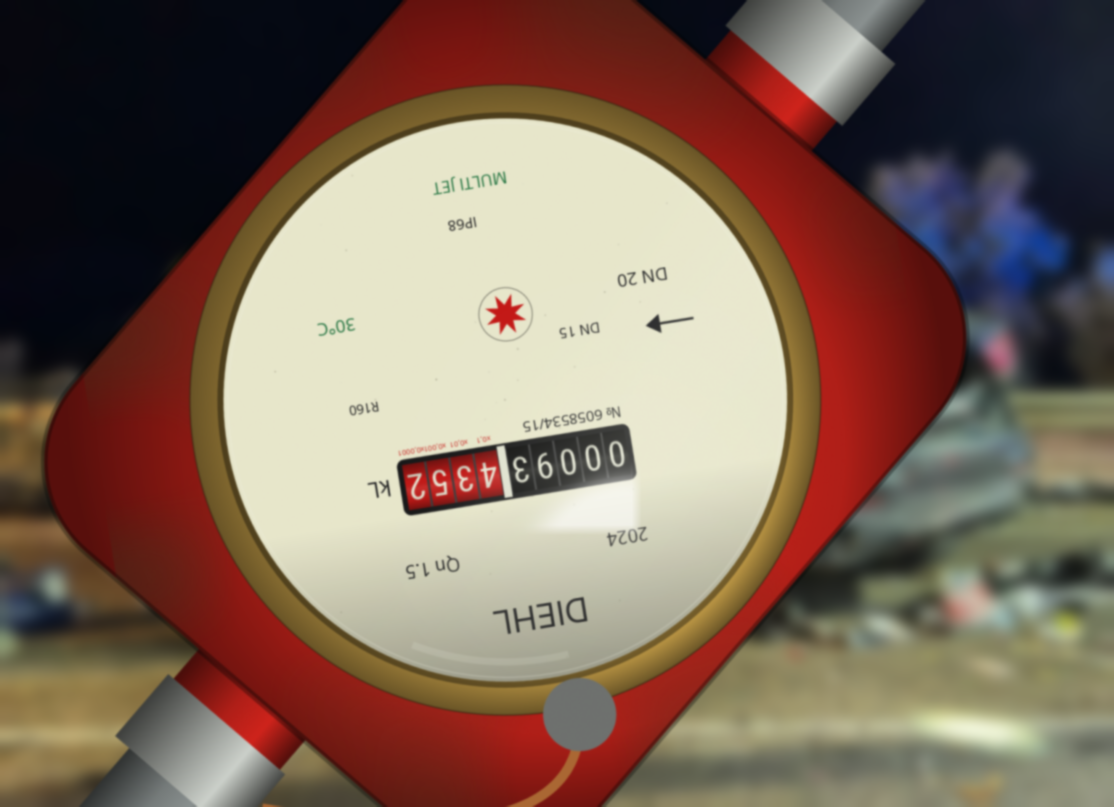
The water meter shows 93.4352 kL
